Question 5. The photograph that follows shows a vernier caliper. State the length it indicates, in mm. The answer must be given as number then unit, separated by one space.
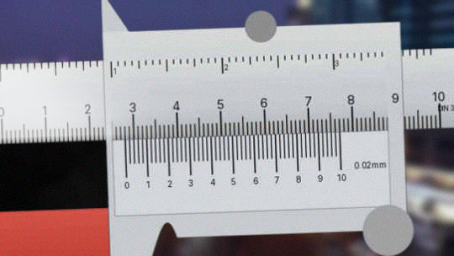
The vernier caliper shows 28.0 mm
